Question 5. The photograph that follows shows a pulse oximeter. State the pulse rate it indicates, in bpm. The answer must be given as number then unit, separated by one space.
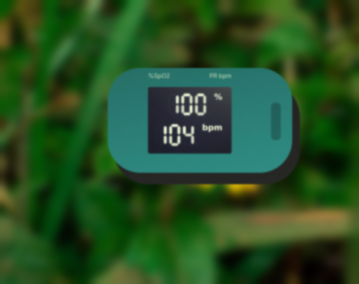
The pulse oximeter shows 104 bpm
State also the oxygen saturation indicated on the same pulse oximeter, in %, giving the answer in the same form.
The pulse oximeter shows 100 %
